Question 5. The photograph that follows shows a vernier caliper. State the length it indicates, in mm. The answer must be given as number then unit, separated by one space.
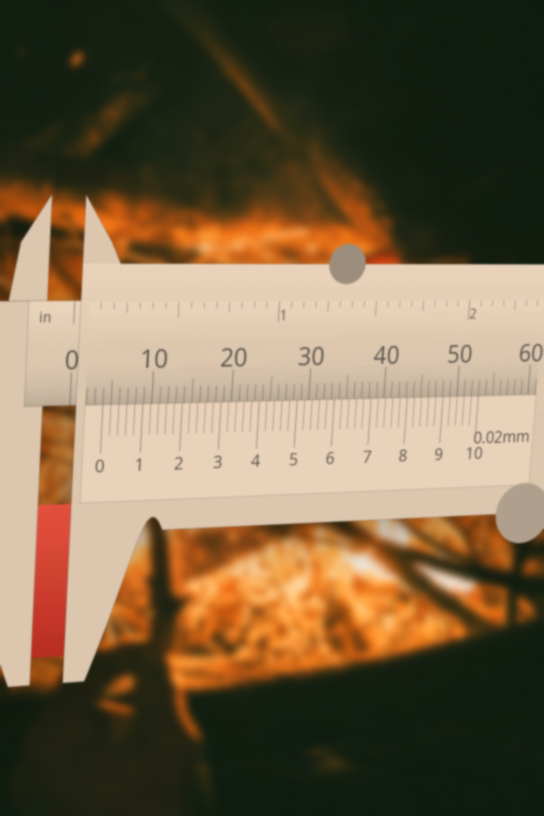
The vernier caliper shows 4.0 mm
